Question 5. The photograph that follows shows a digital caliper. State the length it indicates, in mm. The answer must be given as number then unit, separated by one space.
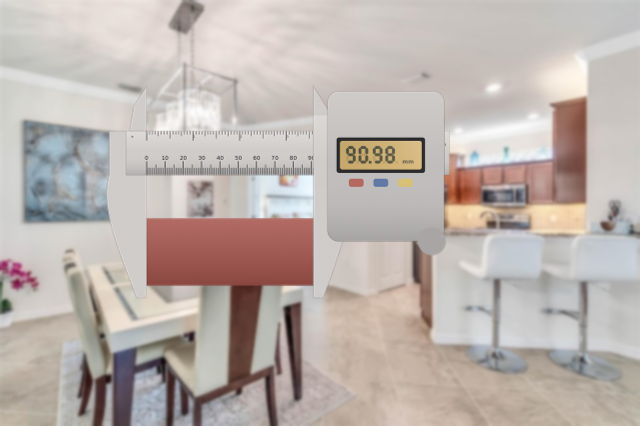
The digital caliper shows 90.98 mm
